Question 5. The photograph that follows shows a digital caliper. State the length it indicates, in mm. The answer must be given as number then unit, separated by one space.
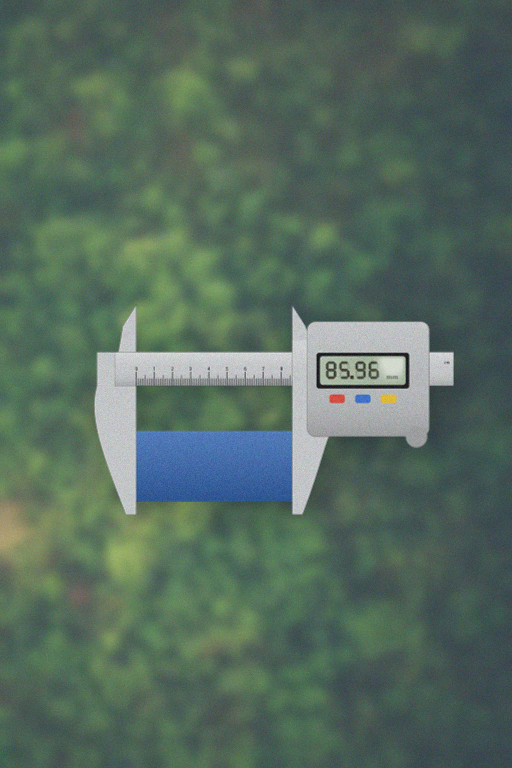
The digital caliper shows 85.96 mm
